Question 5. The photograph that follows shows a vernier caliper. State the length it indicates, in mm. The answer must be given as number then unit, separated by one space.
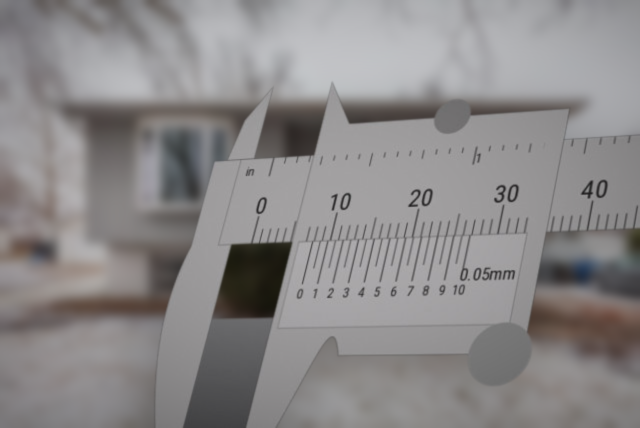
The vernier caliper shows 7.8 mm
